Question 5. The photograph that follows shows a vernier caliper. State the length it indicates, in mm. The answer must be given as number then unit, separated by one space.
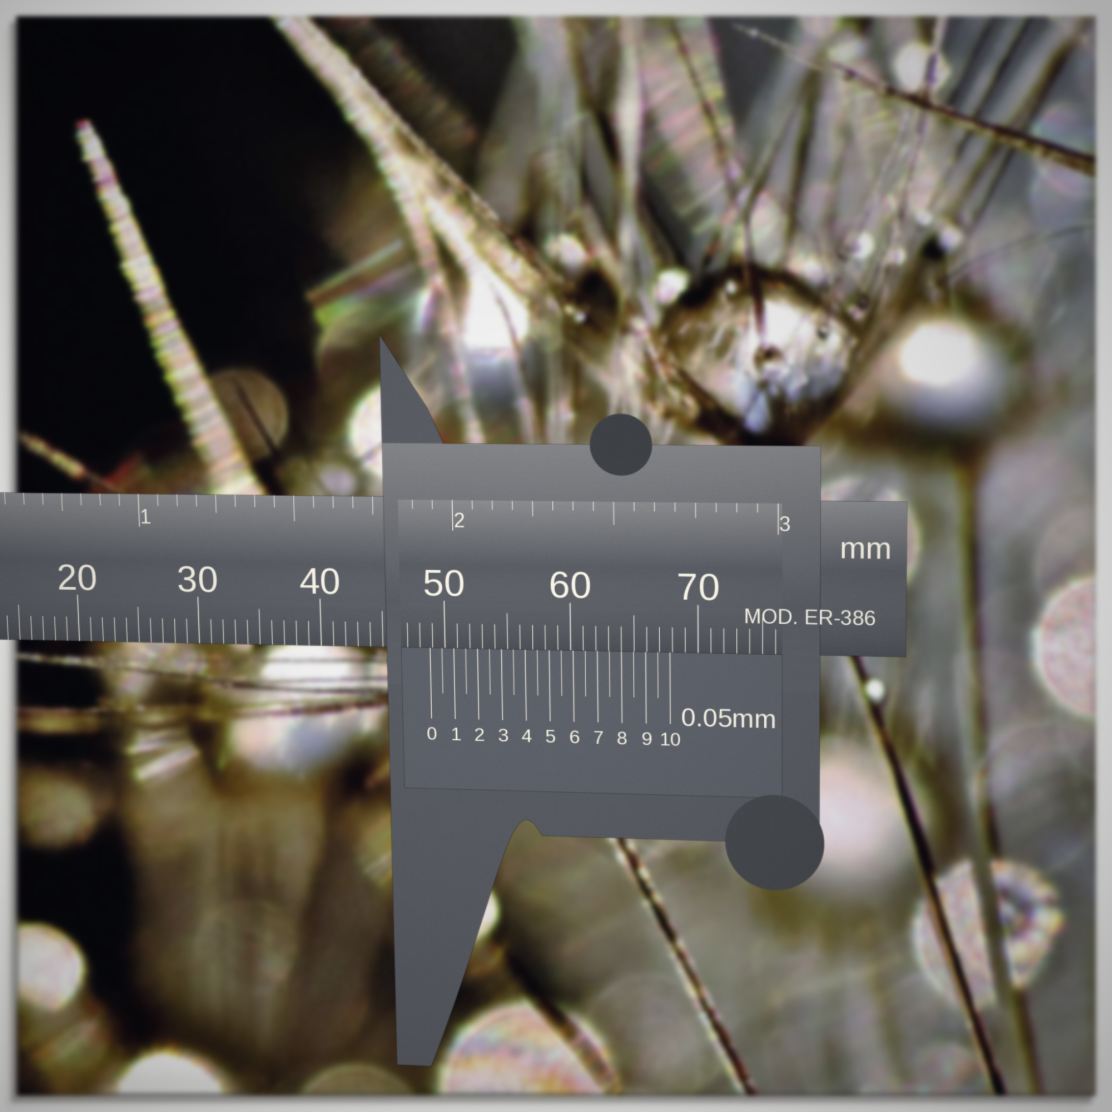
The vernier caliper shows 48.8 mm
